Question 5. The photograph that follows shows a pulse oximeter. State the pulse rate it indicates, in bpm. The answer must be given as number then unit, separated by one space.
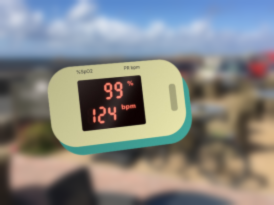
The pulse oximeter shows 124 bpm
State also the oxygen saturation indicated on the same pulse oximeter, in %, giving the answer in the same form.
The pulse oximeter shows 99 %
